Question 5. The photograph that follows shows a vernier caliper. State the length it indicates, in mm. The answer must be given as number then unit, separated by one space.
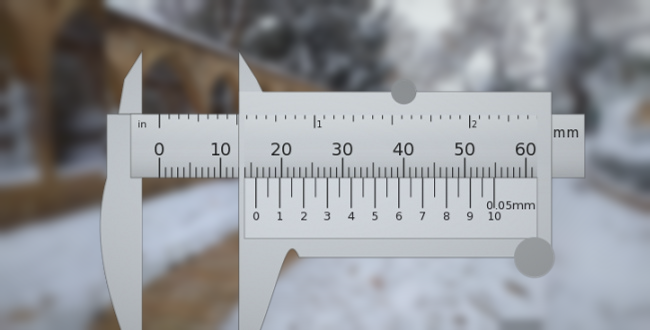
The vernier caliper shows 15.8 mm
